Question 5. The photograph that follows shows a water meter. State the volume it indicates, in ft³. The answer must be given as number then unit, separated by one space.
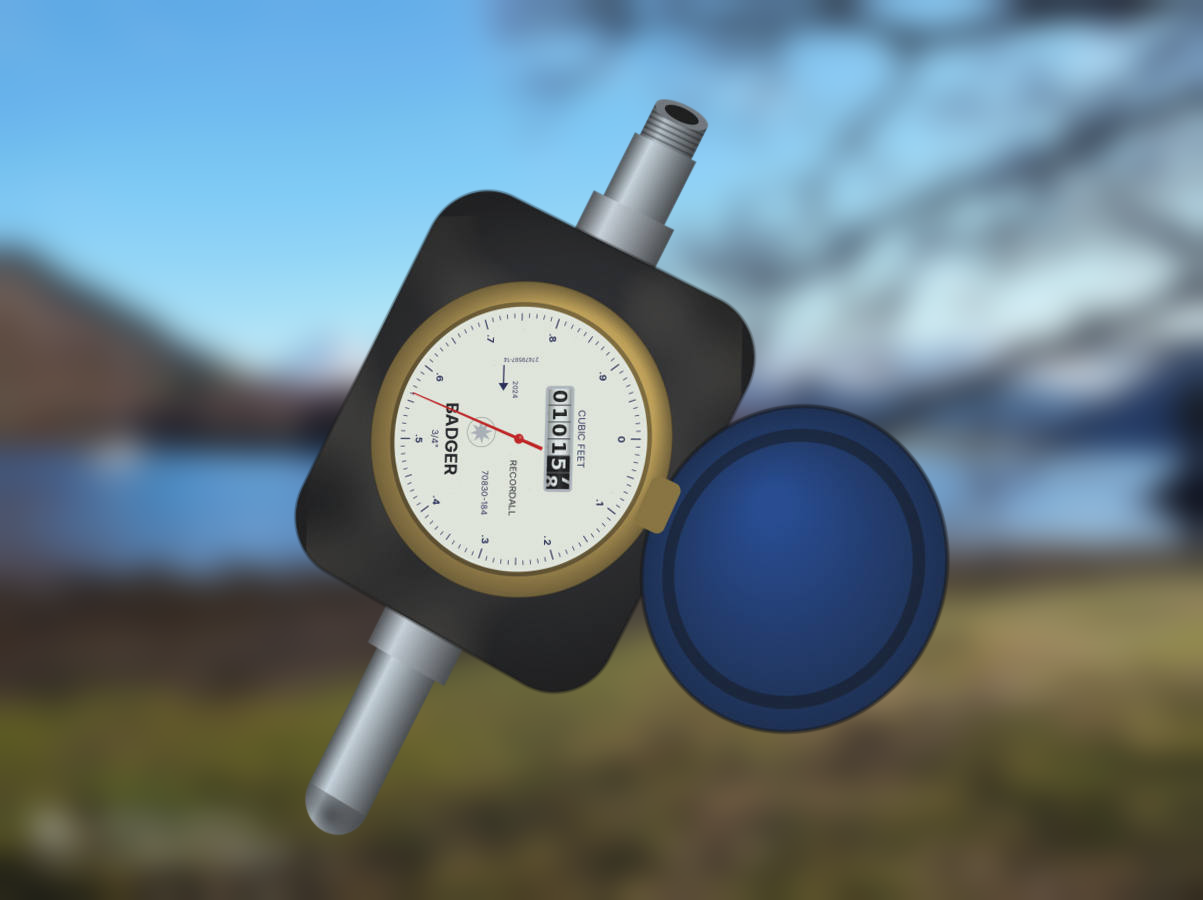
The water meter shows 10157.56 ft³
